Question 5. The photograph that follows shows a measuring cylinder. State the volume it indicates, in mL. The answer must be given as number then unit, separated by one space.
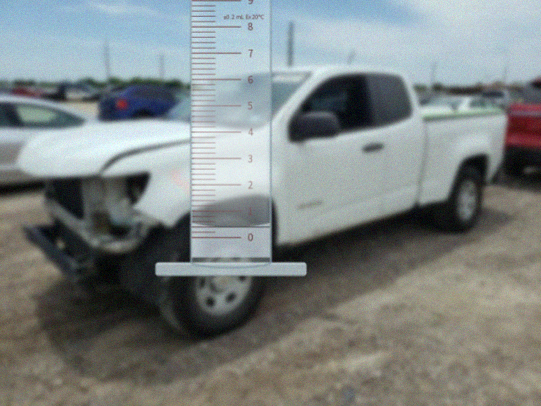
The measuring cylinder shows 0.4 mL
